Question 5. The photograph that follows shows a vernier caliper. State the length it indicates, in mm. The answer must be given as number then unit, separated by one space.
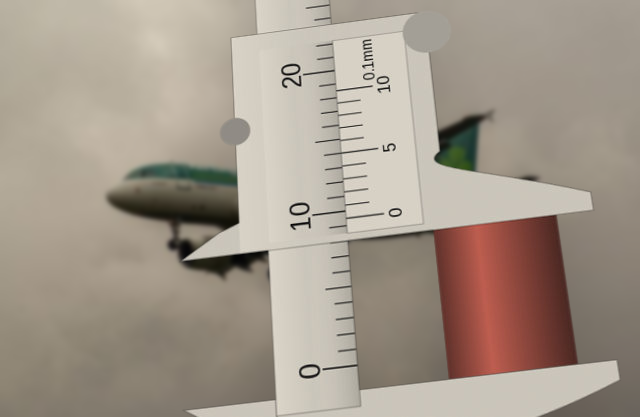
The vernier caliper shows 9.5 mm
